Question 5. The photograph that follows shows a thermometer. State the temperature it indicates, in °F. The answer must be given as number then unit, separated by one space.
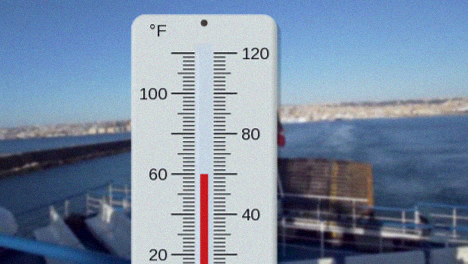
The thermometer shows 60 °F
